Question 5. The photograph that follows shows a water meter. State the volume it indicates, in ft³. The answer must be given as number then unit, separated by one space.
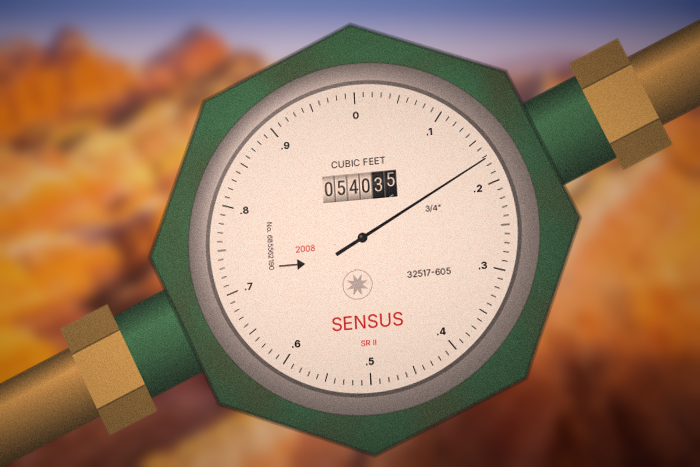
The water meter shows 54035.17 ft³
